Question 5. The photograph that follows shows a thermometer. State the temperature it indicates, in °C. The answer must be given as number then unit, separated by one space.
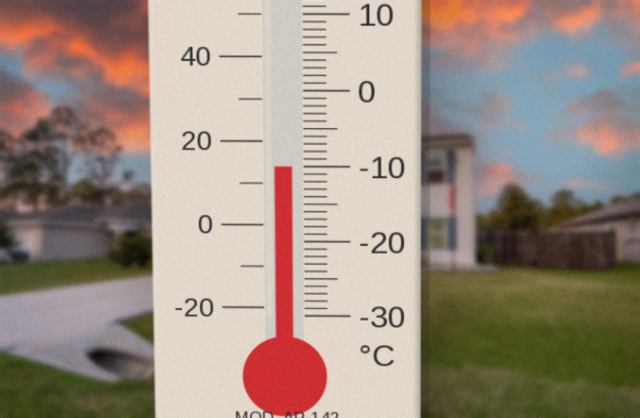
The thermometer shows -10 °C
